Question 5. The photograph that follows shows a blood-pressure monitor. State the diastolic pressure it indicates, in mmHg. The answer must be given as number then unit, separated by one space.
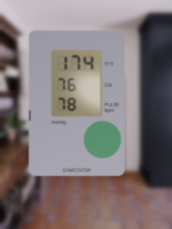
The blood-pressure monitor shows 76 mmHg
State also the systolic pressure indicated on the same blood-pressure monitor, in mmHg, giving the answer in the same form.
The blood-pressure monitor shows 174 mmHg
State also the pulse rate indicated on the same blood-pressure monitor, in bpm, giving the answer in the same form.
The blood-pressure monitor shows 78 bpm
